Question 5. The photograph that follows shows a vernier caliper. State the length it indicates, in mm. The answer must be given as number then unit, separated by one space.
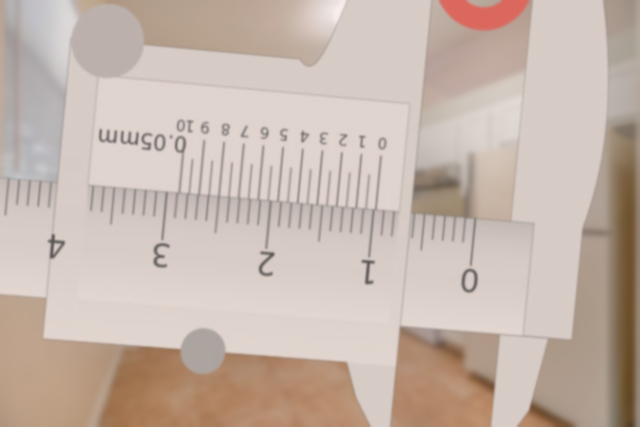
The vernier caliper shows 9.8 mm
